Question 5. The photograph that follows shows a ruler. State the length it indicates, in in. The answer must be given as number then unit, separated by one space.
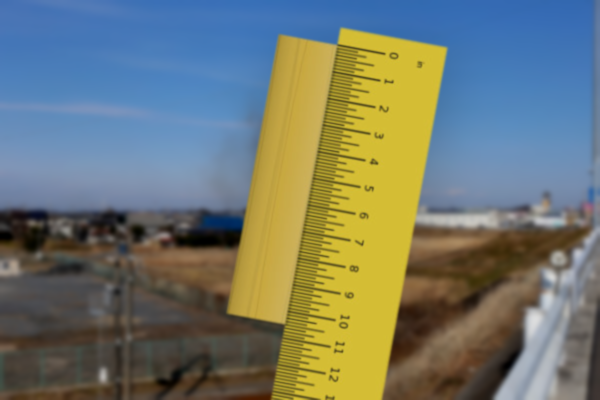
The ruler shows 10.5 in
